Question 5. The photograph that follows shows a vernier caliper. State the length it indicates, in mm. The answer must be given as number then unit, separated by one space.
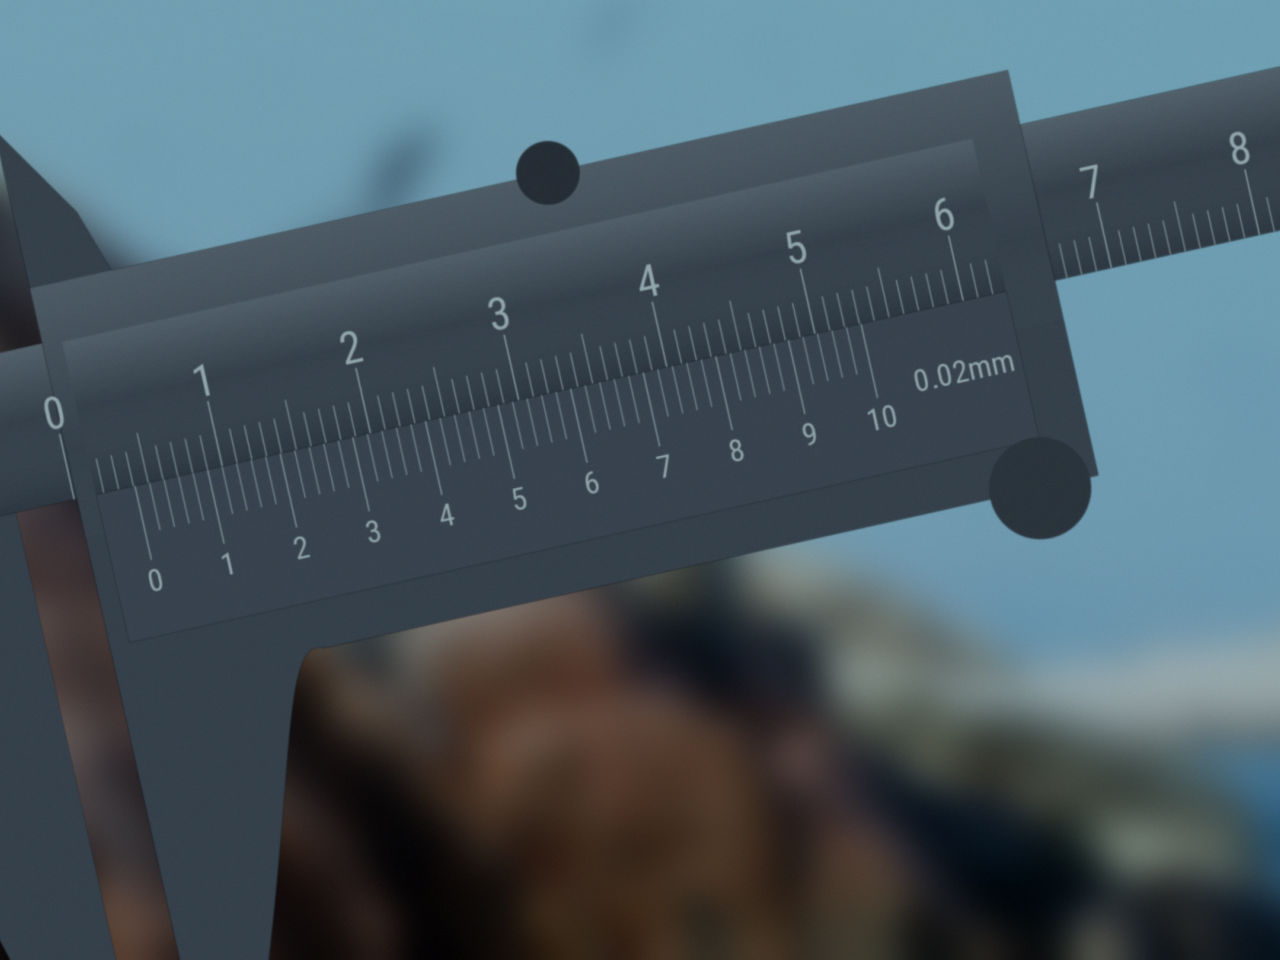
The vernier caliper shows 4.1 mm
